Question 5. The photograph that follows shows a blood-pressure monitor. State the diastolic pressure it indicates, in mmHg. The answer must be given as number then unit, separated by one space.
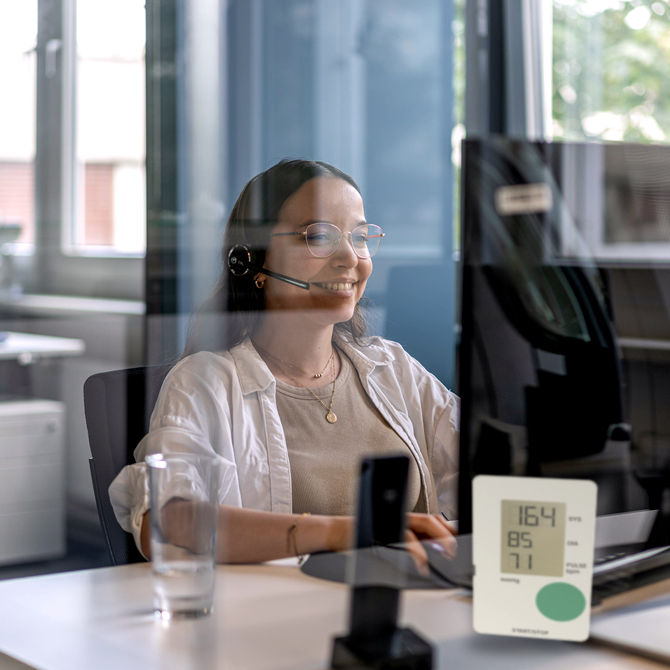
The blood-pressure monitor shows 85 mmHg
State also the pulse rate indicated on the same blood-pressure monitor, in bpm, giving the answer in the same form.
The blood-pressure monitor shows 71 bpm
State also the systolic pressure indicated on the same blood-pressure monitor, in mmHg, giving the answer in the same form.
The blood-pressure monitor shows 164 mmHg
